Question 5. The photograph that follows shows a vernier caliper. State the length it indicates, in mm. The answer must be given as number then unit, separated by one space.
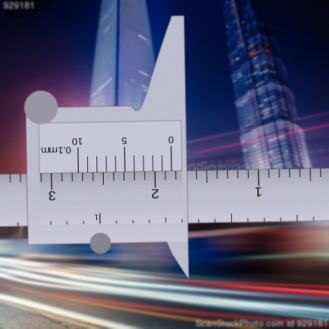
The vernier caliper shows 18.4 mm
